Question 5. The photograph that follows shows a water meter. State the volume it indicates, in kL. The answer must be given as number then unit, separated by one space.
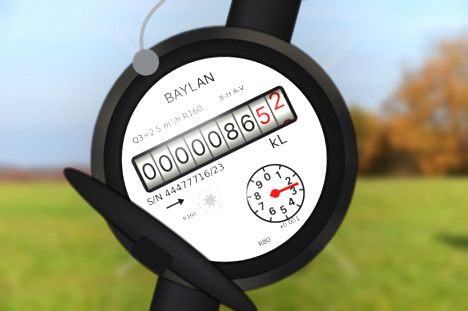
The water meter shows 86.522 kL
